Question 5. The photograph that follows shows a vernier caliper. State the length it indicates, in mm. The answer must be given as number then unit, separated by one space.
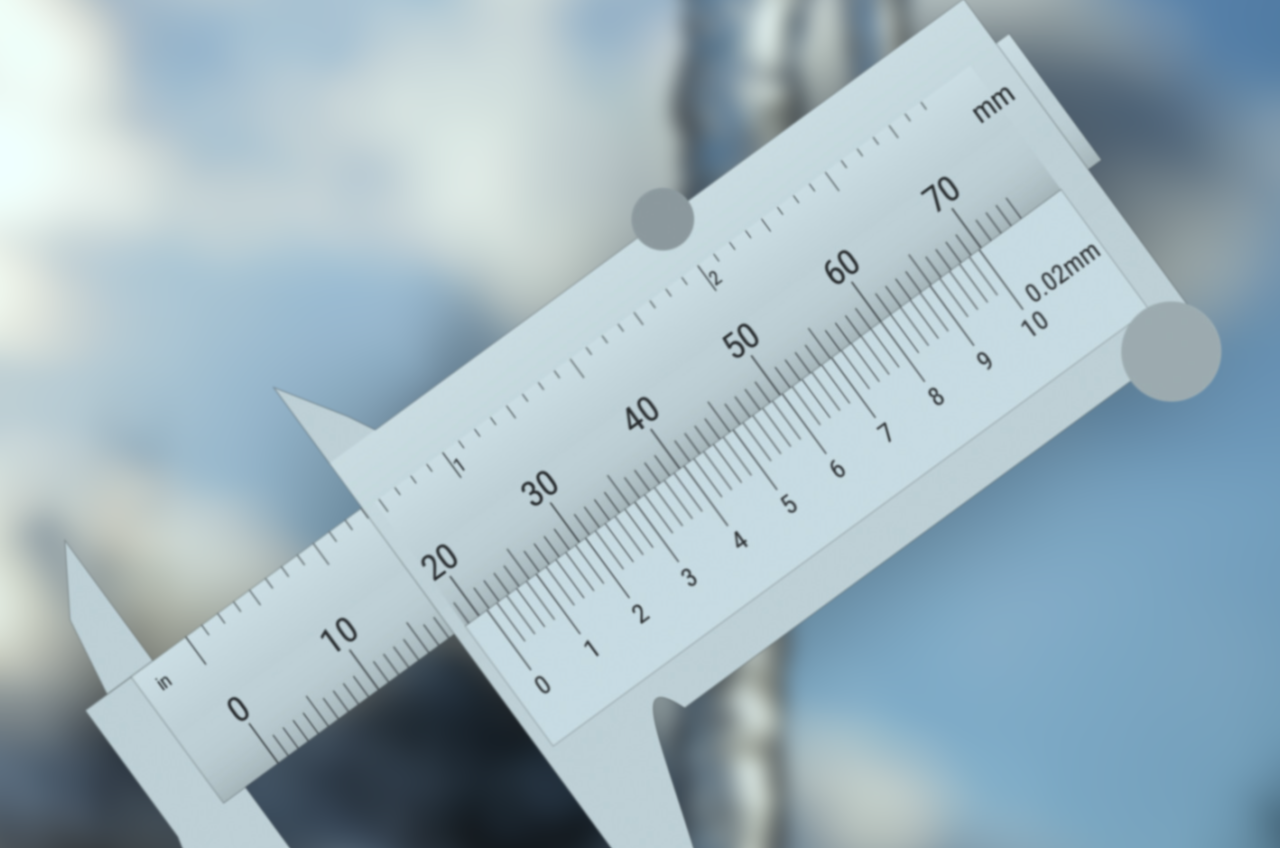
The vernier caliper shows 20.8 mm
